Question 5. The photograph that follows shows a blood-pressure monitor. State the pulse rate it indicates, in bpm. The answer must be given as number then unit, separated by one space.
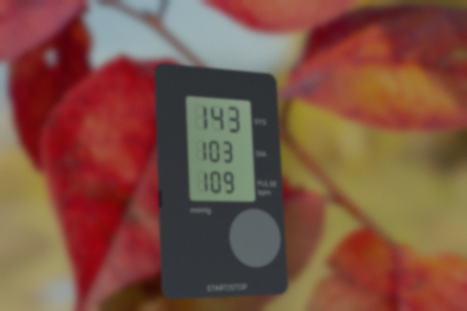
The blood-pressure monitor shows 109 bpm
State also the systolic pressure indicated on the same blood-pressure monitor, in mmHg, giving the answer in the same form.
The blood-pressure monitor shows 143 mmHg
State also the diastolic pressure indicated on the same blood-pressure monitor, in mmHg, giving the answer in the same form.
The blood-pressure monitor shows 103 mmHg
